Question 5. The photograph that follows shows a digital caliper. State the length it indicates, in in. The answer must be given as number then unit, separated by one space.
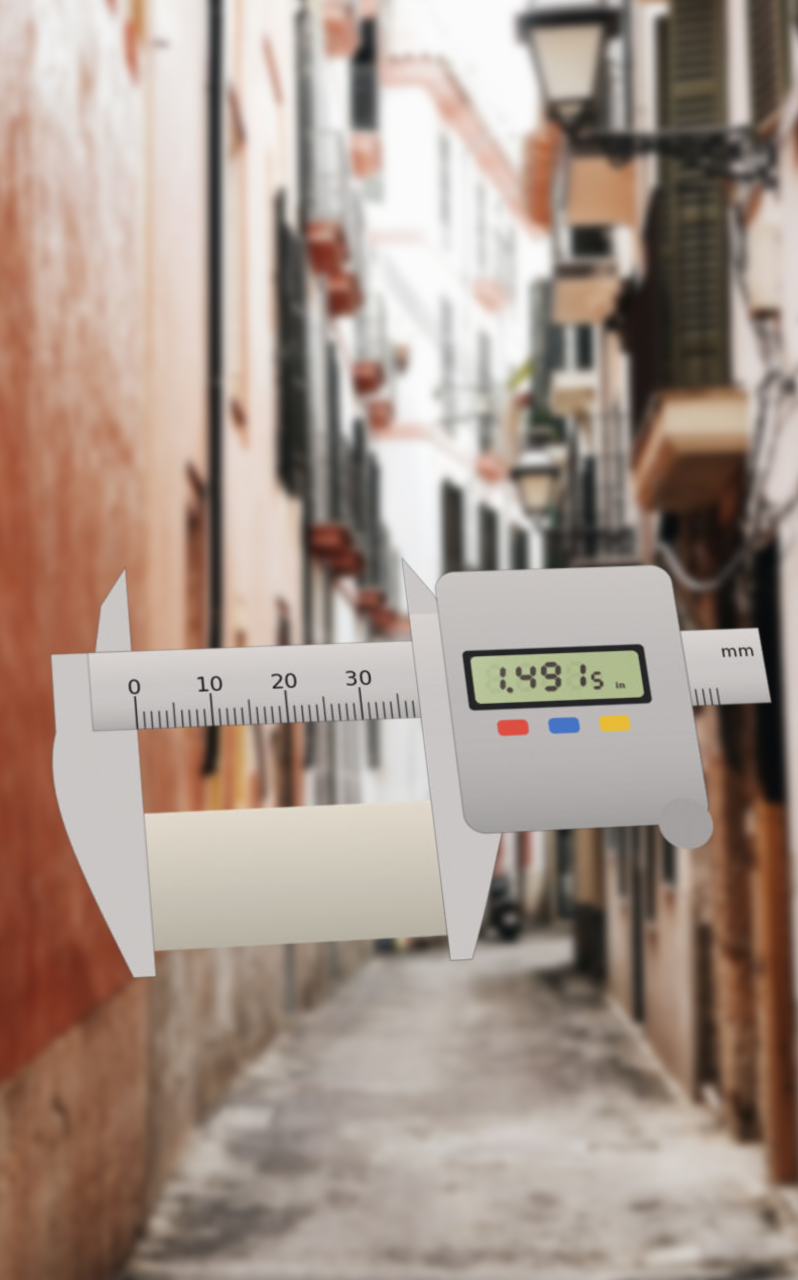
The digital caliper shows 1.4915 in
